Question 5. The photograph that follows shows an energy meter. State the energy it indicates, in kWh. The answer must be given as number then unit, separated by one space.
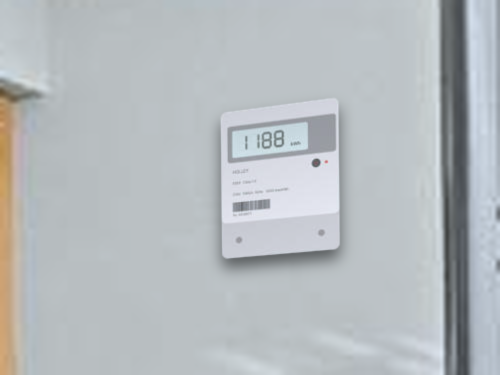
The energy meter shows 1188 kWh
